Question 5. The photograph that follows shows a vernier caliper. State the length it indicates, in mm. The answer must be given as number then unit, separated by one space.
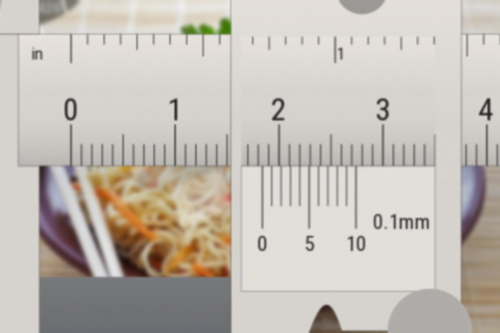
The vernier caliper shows 18.4 mm
